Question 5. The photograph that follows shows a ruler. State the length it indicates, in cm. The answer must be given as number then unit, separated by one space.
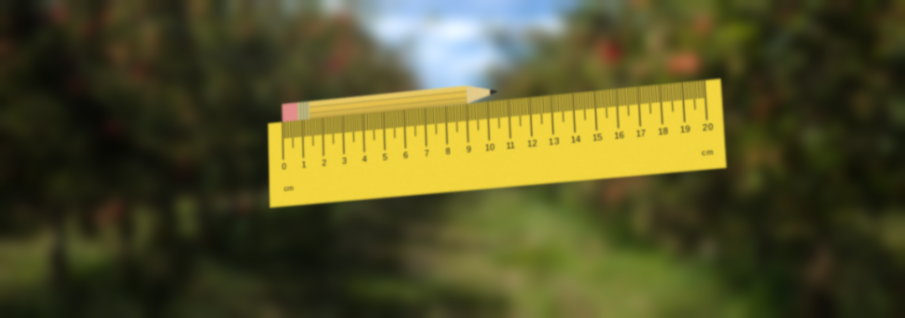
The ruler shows 10.5 cm
